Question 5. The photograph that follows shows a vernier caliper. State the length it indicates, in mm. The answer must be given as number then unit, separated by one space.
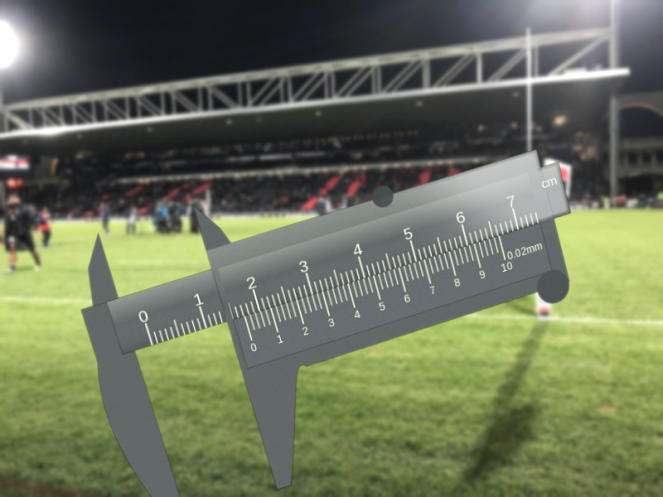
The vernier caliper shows 17.2 mm
